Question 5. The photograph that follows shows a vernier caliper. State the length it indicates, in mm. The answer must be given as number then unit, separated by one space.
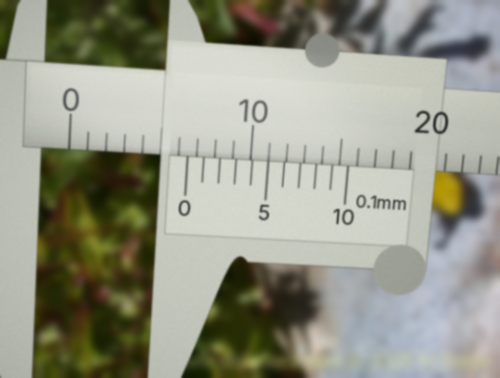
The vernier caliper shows 6.5 mm
